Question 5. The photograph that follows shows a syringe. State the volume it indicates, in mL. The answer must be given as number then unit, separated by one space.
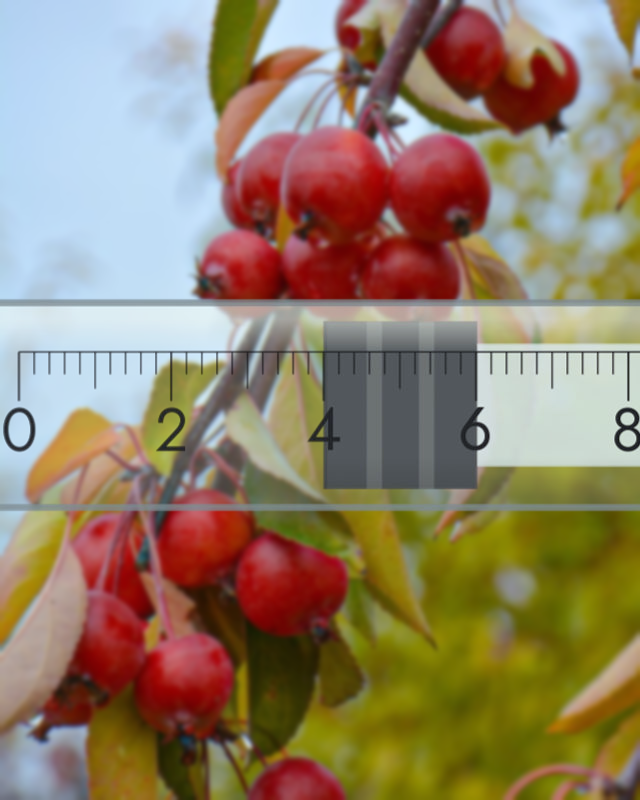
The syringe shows 4 mL
